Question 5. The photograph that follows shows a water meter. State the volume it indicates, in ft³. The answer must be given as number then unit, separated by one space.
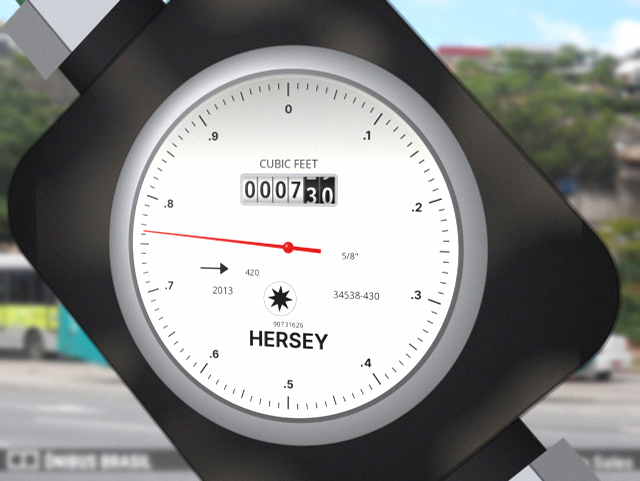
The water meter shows 729.76 ft³
